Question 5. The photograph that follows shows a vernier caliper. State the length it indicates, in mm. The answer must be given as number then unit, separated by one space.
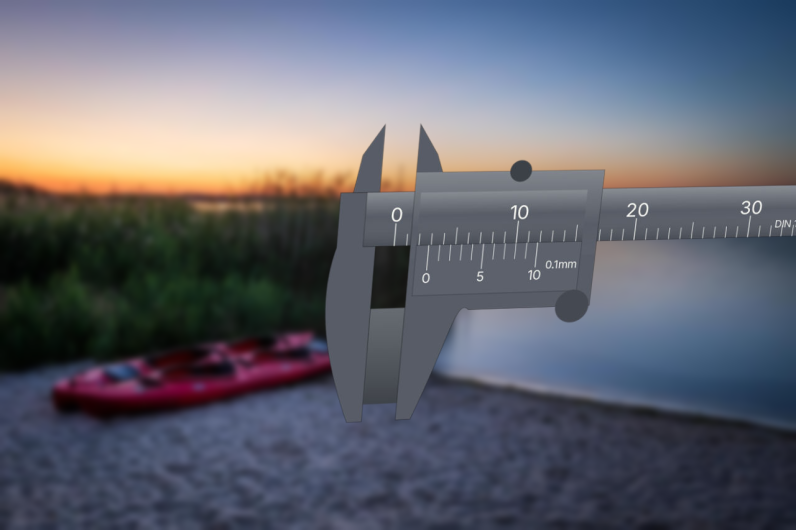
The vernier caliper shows 2.8 mm
